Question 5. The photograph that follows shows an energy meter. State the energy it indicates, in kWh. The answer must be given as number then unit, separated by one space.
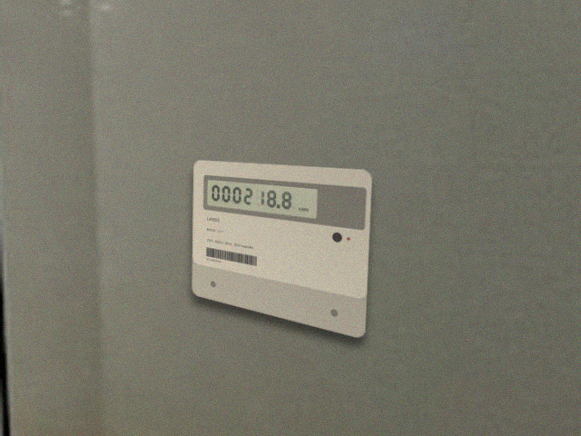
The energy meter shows 218.8 kWh
